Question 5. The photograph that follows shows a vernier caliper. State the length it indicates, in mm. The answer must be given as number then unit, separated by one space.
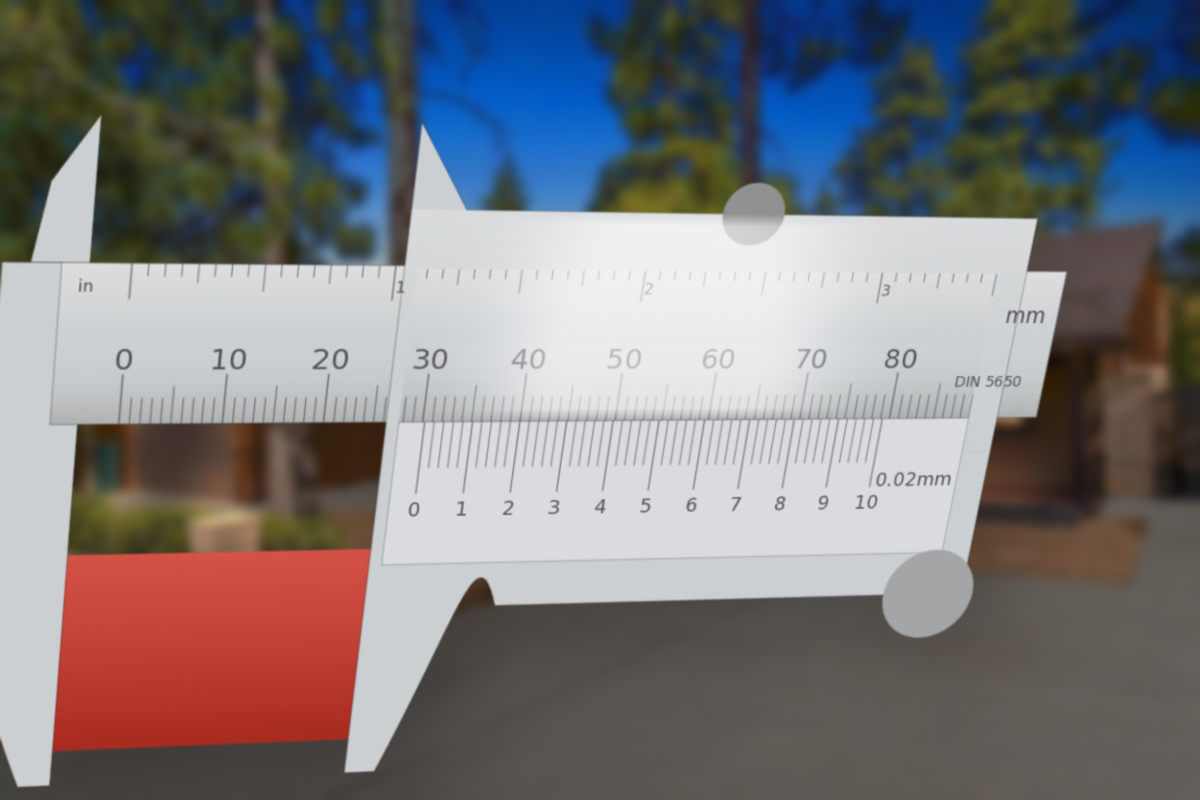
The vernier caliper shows 30.2 mm
